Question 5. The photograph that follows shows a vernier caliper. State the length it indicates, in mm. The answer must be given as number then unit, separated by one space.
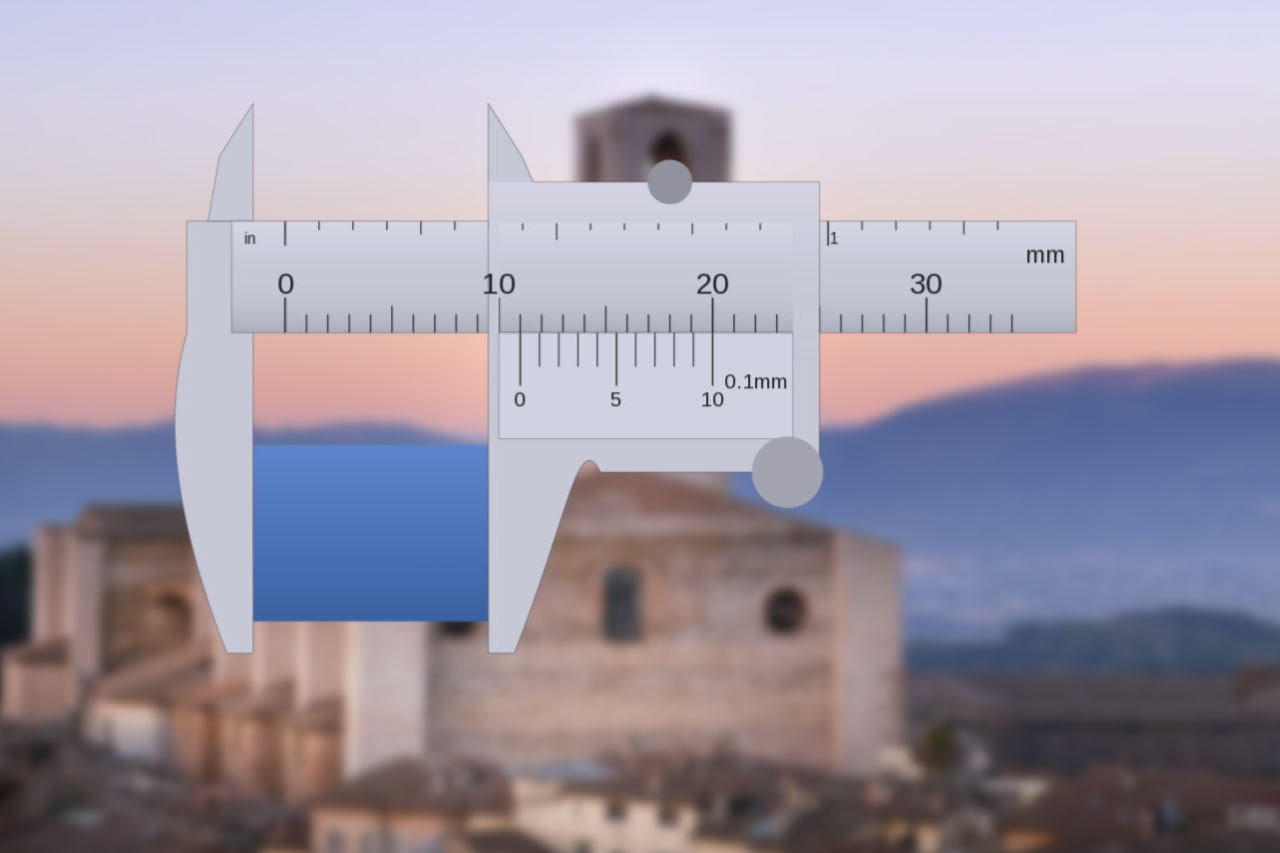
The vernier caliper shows 11.0 mm
